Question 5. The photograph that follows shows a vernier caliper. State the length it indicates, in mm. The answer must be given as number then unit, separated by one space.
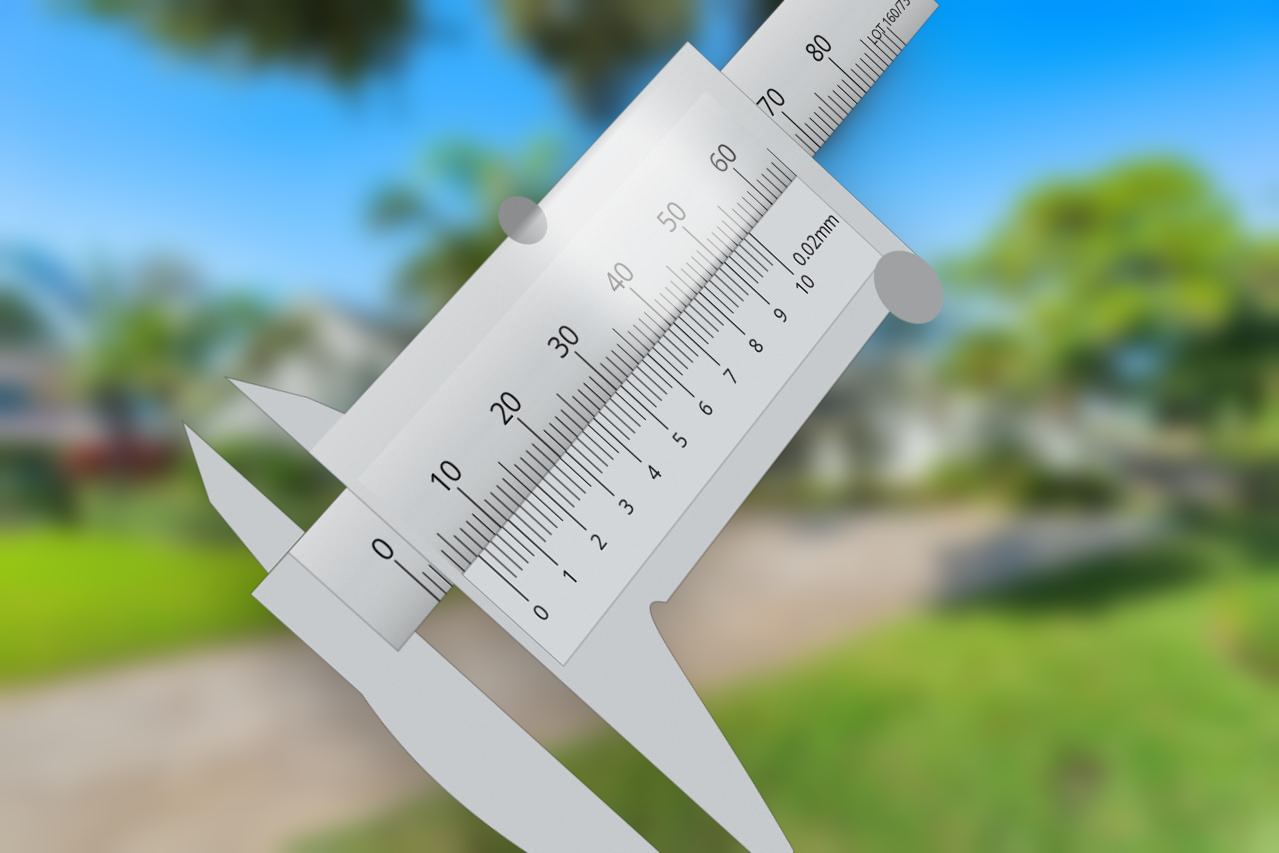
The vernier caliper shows 6.2 mm
